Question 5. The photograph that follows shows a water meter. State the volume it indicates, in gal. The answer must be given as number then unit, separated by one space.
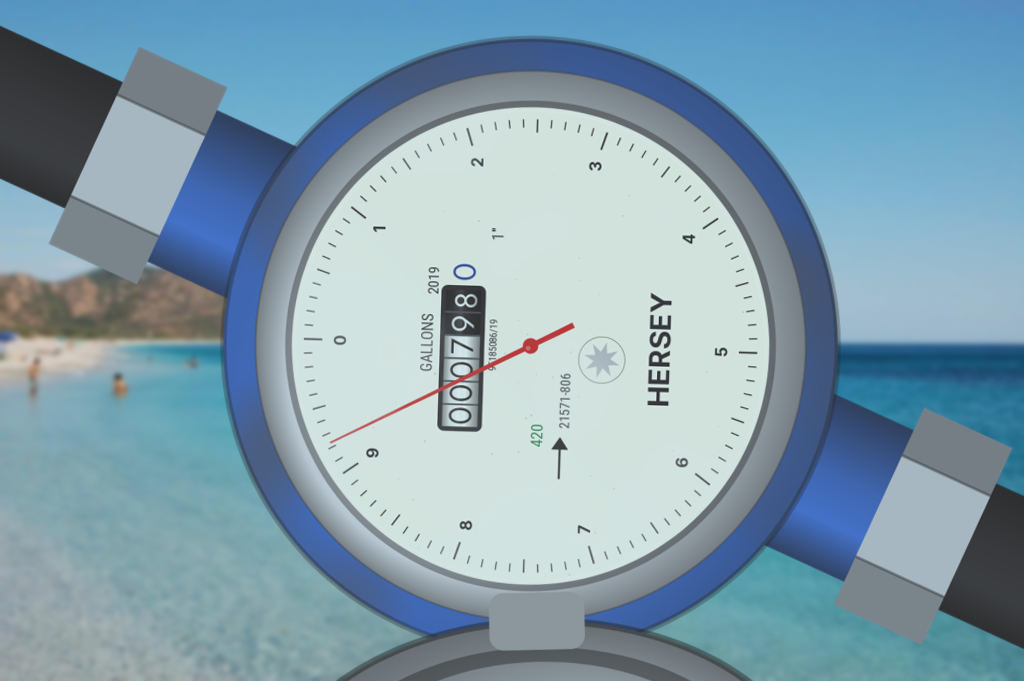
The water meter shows 7979.2 gal
